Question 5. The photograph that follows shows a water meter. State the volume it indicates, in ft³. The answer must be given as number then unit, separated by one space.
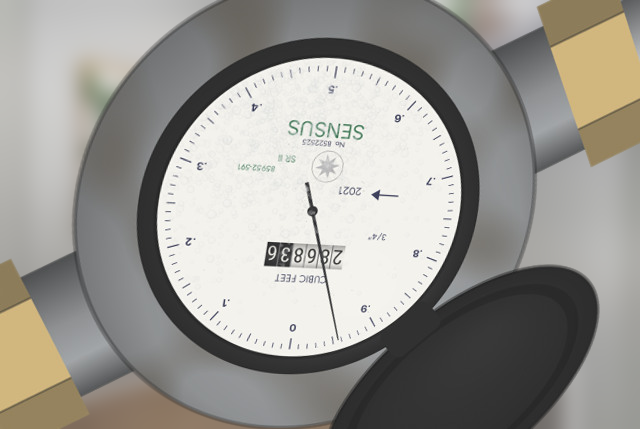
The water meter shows 286835.94 ft³
